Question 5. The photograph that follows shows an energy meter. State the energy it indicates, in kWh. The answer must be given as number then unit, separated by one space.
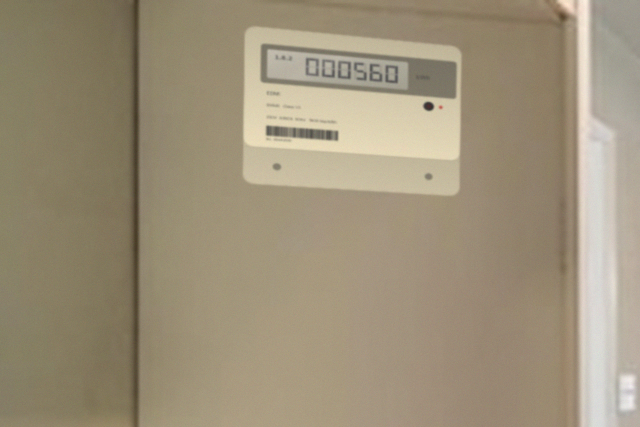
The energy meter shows 560 kWh
